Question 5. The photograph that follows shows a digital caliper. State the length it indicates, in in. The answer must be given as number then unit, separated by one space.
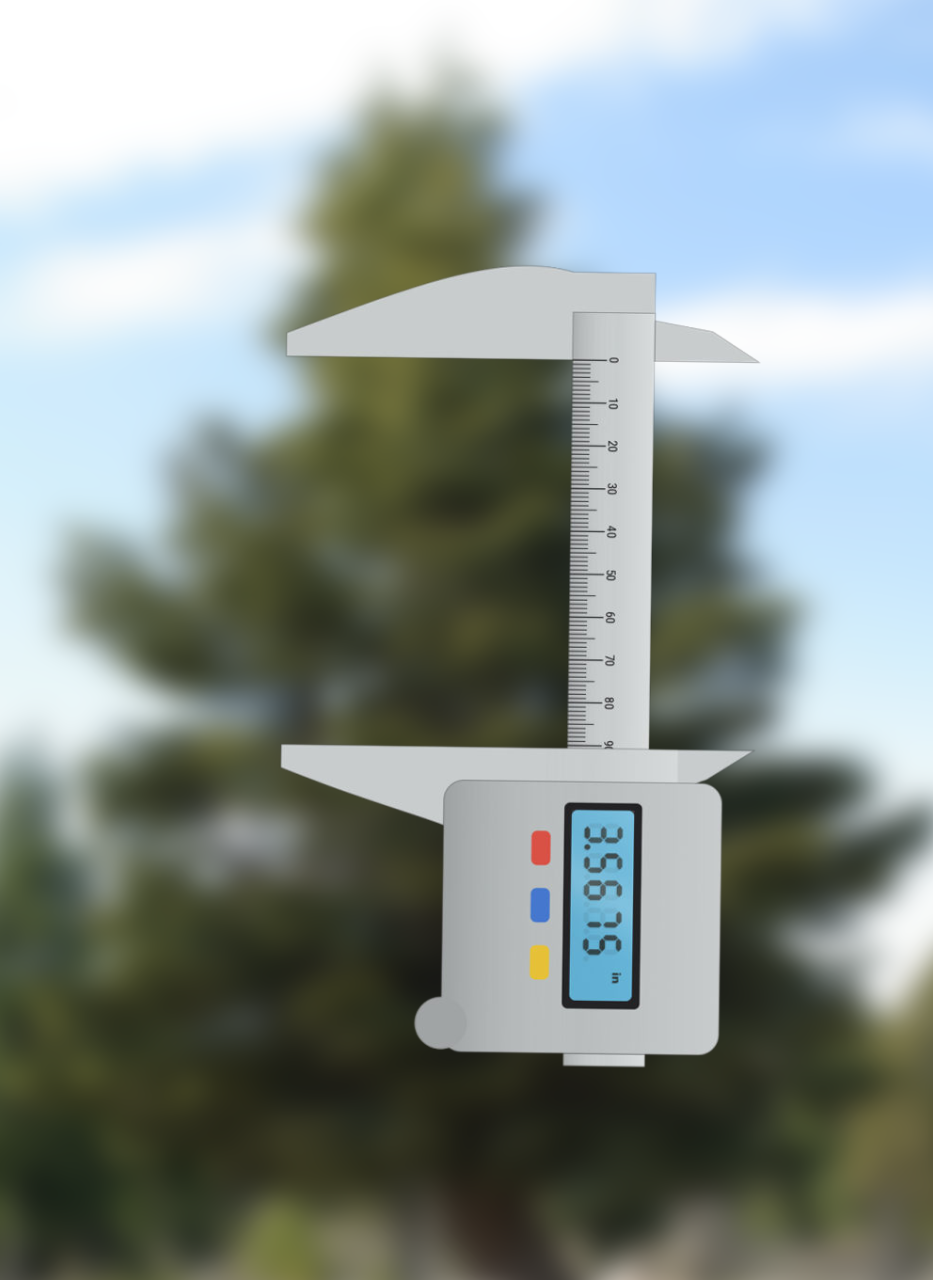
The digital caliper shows 3.5675 in
